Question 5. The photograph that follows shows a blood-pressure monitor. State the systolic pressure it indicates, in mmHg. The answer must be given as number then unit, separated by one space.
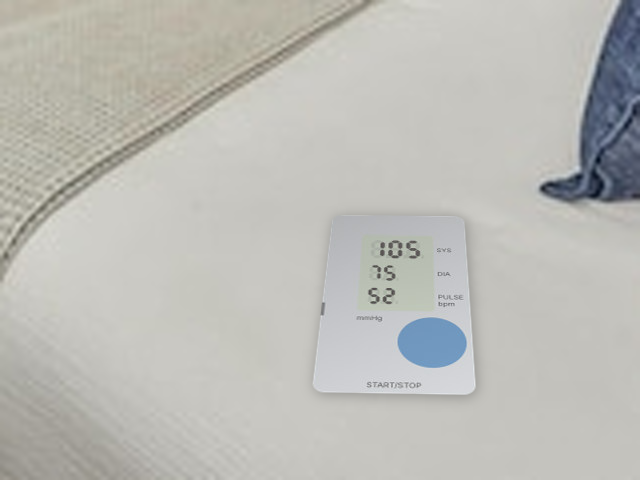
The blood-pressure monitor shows 105 mmHg
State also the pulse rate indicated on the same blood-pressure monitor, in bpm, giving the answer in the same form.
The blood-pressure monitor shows 52 bpm
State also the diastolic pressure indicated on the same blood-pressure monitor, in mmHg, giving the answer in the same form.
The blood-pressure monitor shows 75 mmHg
